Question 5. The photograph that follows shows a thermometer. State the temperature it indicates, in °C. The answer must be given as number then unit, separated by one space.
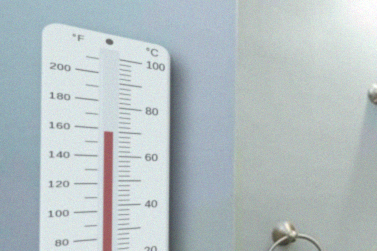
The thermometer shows 70 °C
